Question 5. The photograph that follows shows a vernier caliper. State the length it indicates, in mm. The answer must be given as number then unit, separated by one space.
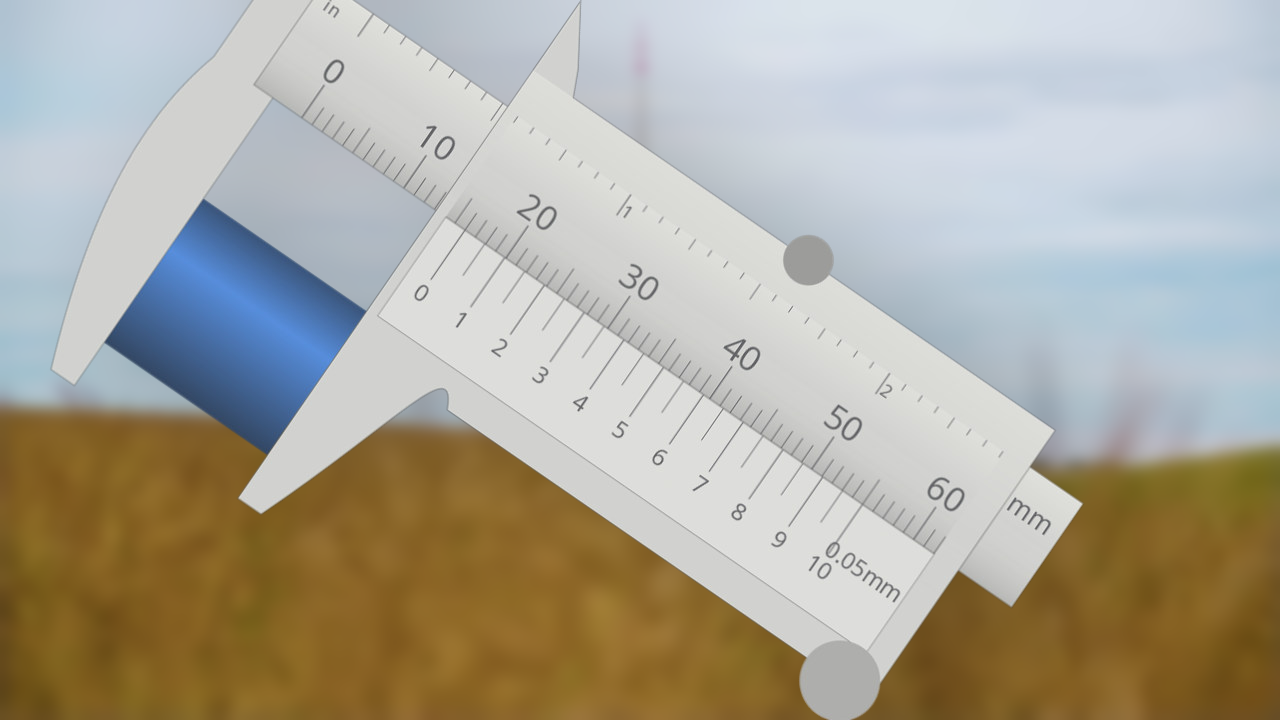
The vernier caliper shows 16.0 mm
